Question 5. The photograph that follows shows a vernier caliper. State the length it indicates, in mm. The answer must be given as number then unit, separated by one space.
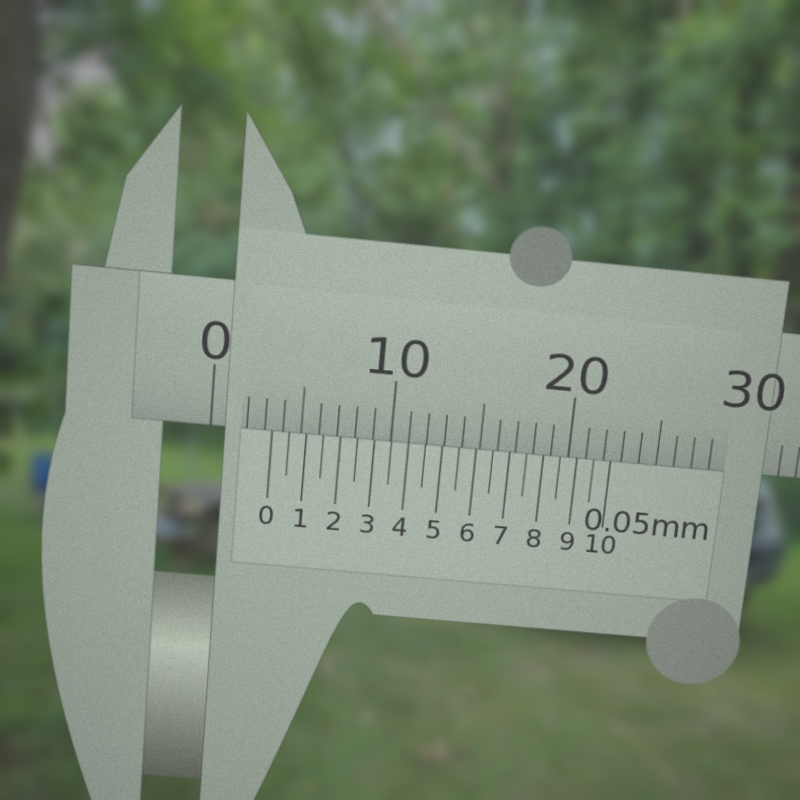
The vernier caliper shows 3.4 mm
